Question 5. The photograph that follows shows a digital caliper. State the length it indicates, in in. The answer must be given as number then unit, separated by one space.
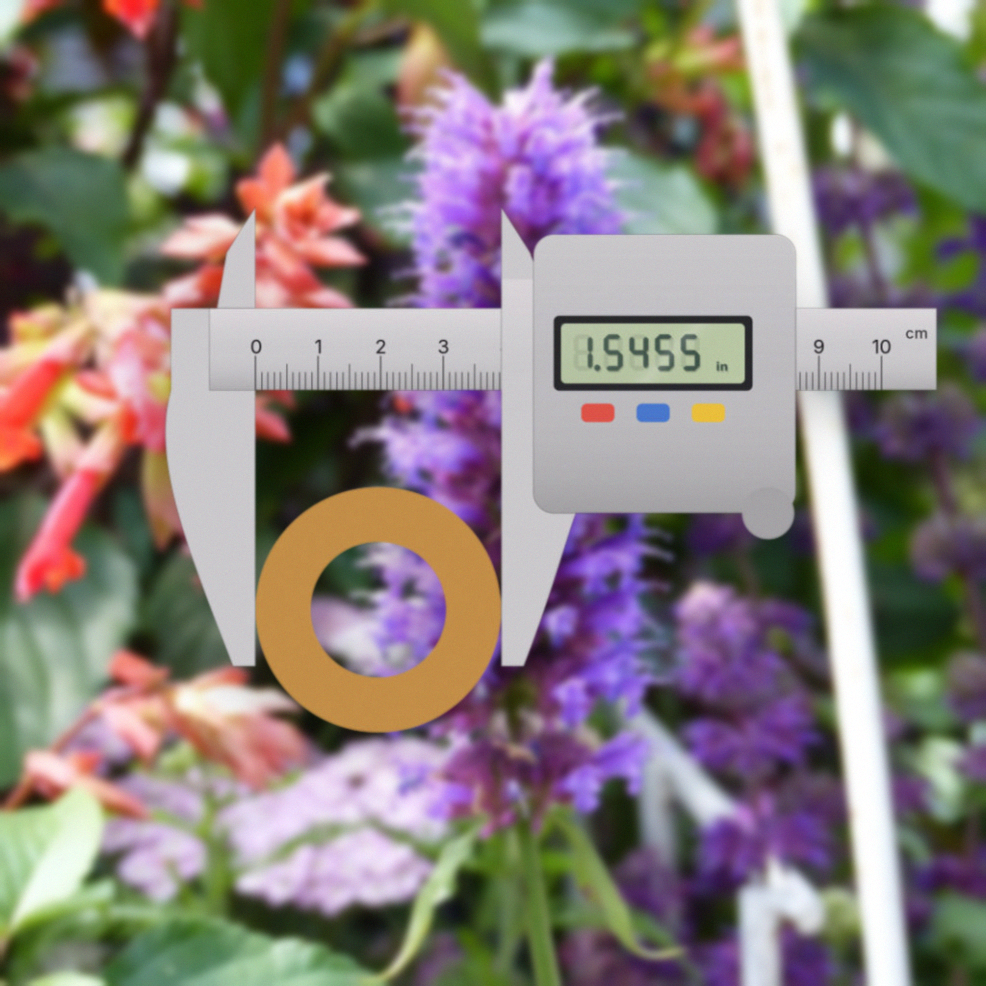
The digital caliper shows 1.5455 in
